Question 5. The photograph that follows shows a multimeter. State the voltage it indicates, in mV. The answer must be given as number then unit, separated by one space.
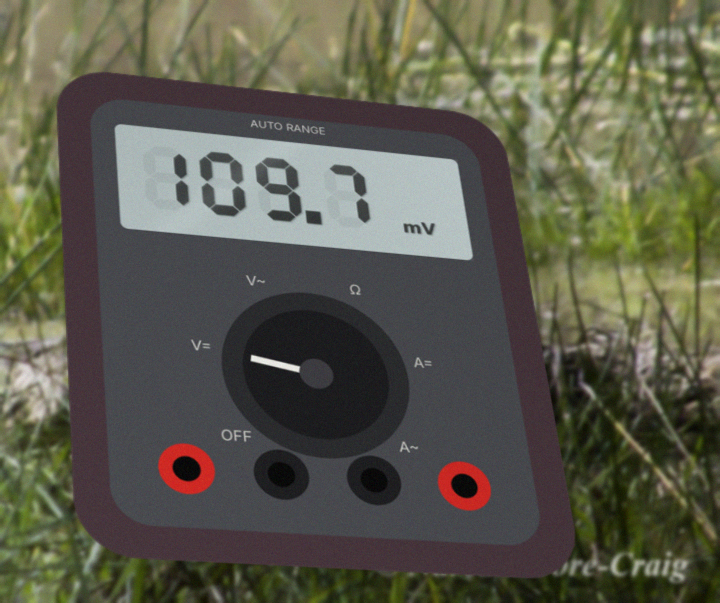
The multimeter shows 109.7 mV
